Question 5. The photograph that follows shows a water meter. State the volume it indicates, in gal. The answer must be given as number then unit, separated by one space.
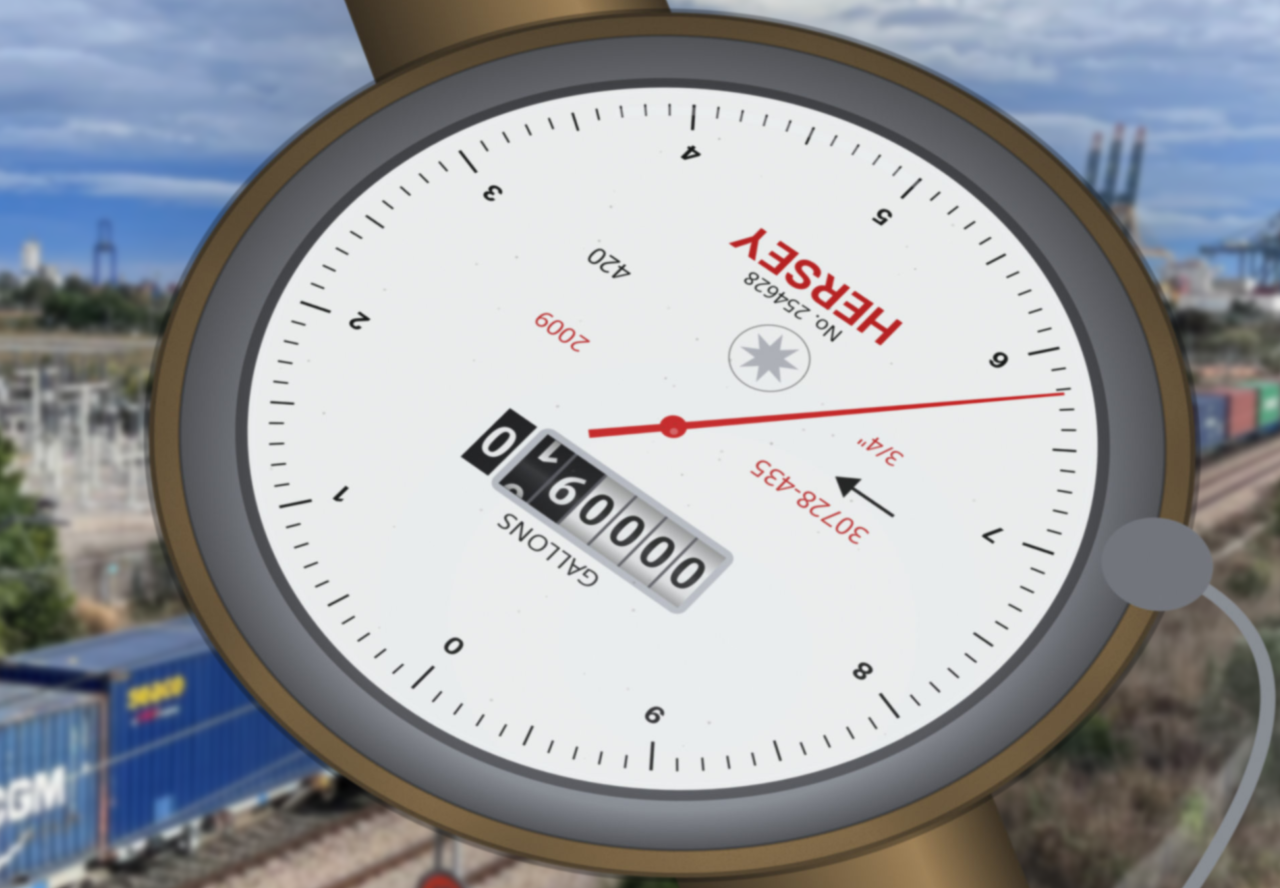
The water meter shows 906.2 gal
